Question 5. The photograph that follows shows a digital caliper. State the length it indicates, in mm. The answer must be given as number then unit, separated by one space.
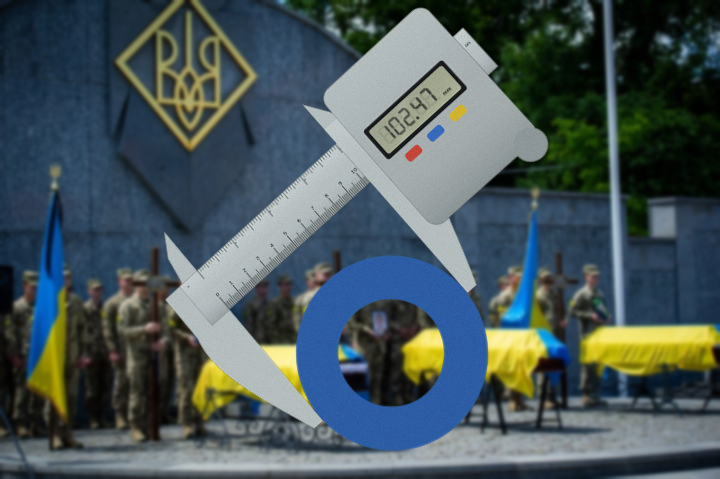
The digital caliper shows 102.47 mm
